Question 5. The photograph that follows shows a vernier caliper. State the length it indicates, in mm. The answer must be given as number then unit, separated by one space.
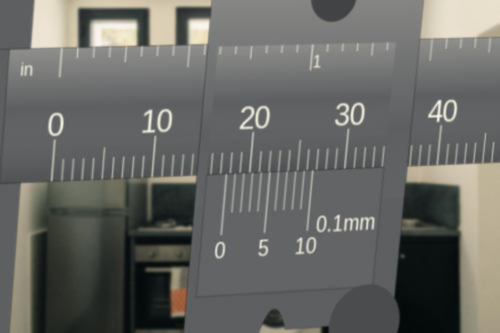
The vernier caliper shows 17.6 mm
